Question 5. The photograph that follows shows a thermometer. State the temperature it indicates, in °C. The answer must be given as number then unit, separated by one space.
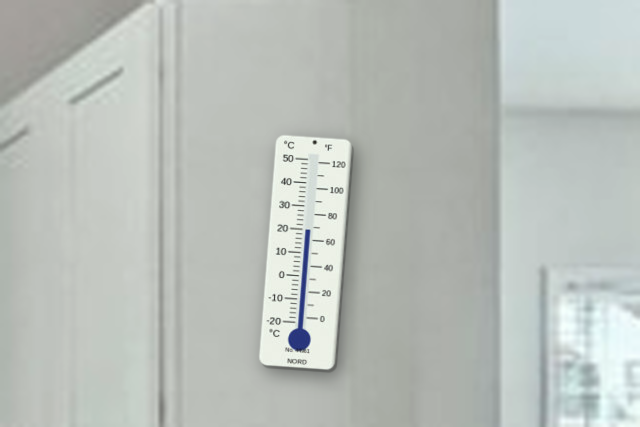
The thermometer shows 20 °C
